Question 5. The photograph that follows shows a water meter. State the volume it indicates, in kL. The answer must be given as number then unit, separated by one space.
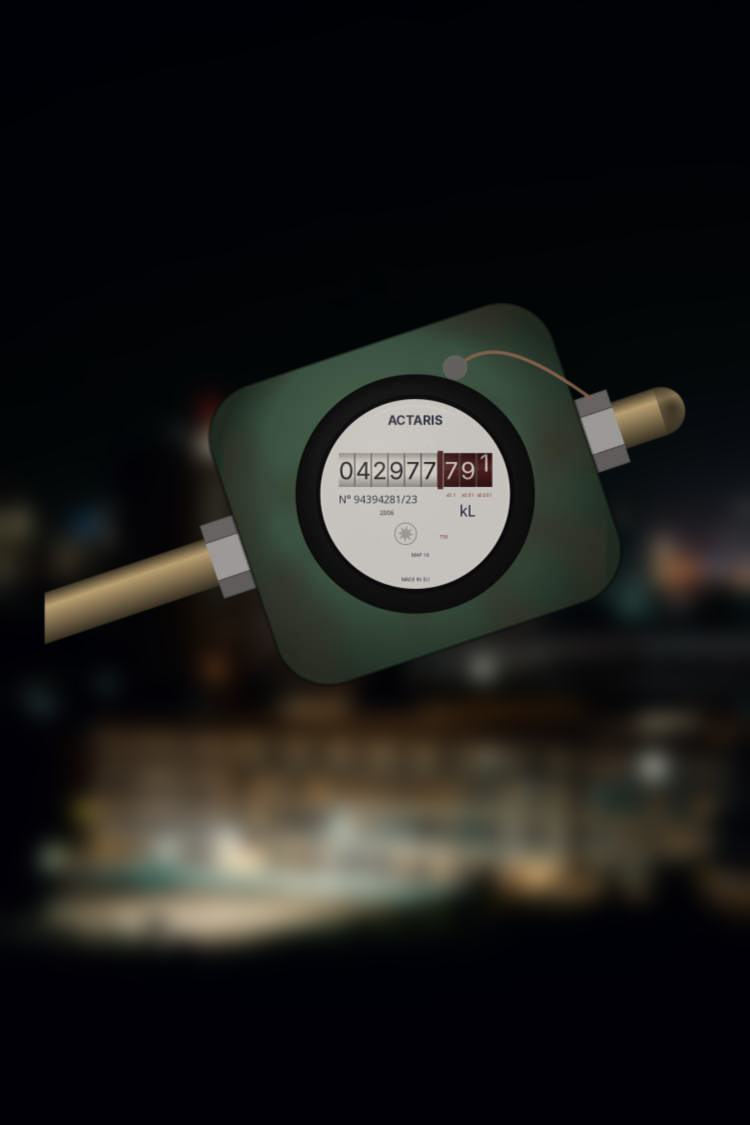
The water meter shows 42977.791 kL
